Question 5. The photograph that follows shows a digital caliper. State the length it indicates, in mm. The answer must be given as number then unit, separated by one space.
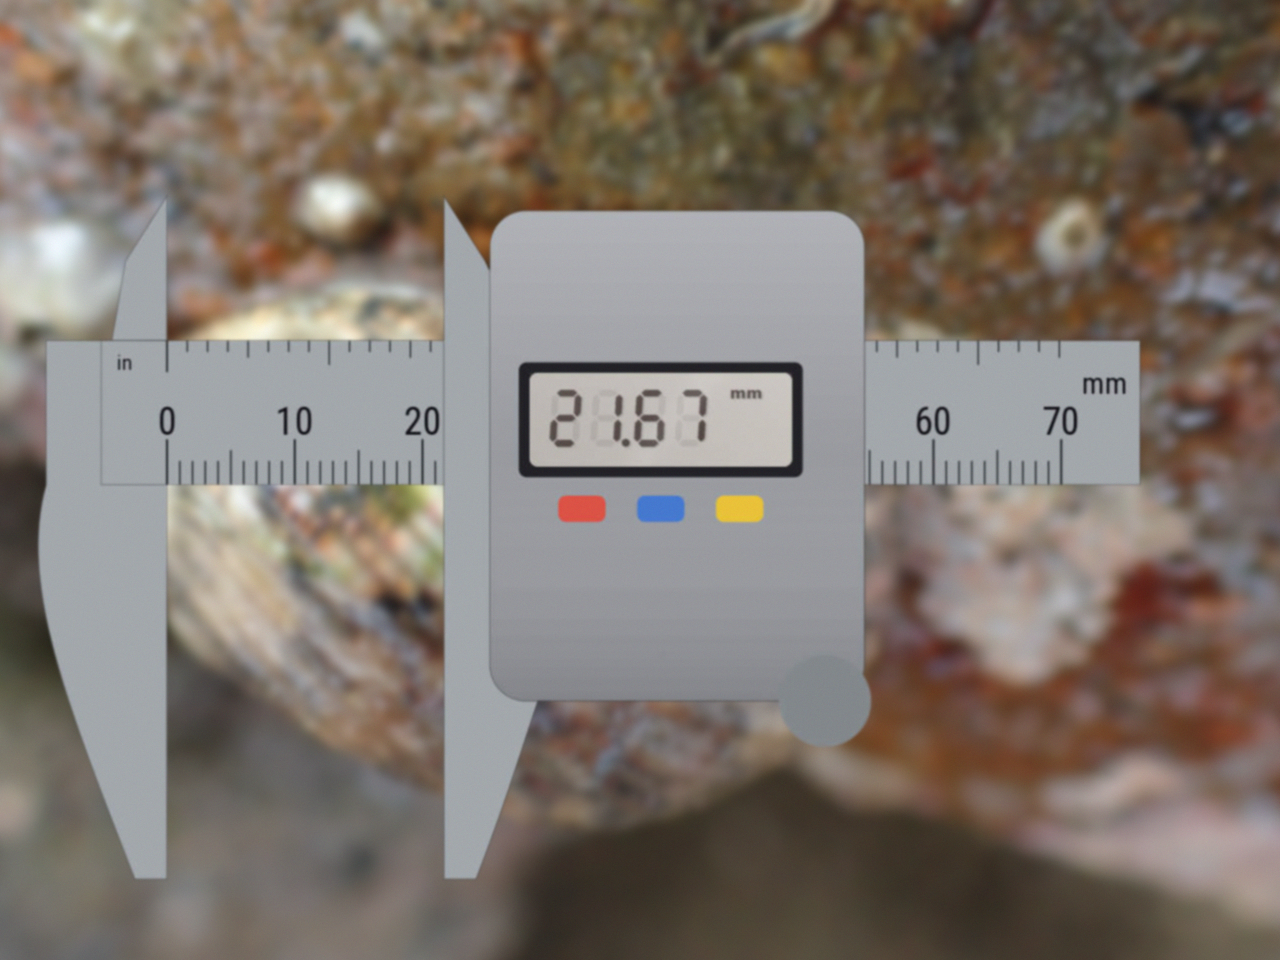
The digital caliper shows 21.67 mm
